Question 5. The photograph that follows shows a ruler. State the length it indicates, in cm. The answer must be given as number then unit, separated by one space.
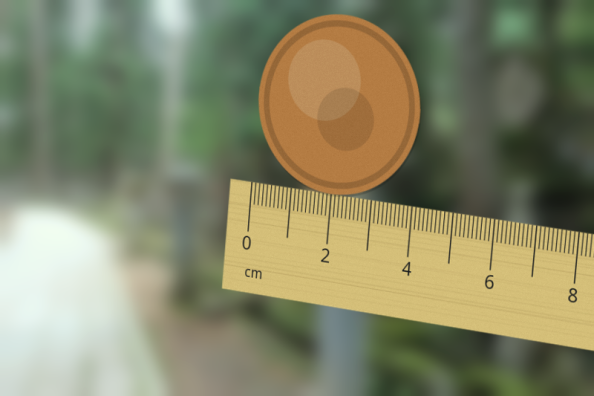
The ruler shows 4 cm
